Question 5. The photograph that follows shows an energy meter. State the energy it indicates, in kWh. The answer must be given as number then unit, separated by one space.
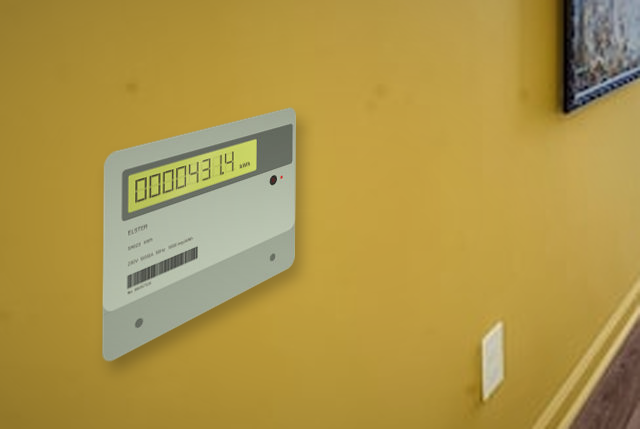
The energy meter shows 431.4 kWh
